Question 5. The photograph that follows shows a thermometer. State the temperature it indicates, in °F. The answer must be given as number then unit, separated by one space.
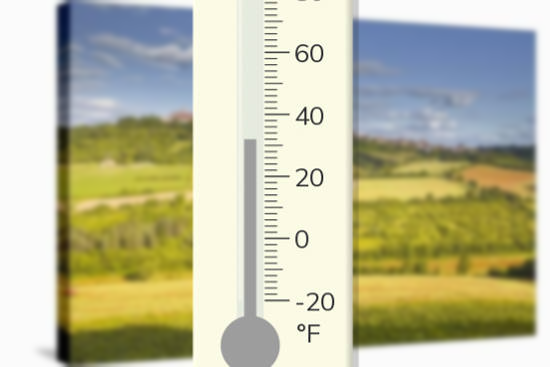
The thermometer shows 32 °F
